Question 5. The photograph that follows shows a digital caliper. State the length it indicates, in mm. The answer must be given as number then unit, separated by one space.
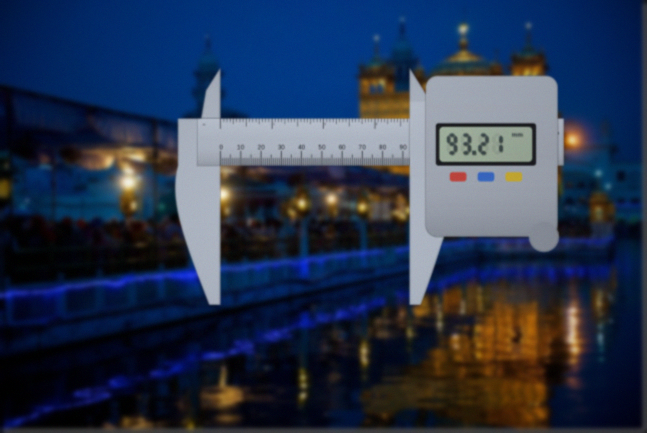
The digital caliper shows 93.21 mm
